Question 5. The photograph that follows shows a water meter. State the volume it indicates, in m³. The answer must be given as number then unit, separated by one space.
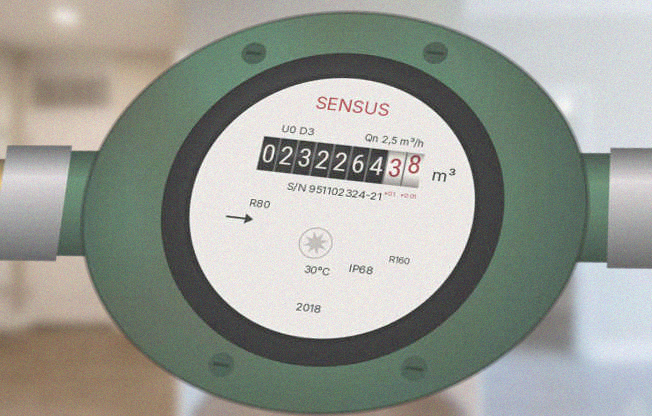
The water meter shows 232264.38 m³
